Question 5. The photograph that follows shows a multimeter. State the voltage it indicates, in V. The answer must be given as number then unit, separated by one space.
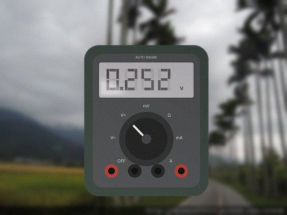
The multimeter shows 0.252 V
